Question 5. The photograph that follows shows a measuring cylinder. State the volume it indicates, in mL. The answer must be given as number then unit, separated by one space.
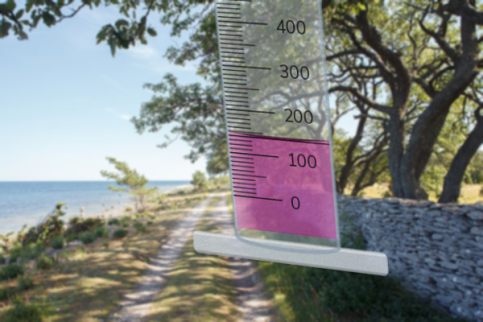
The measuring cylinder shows 140 mL
